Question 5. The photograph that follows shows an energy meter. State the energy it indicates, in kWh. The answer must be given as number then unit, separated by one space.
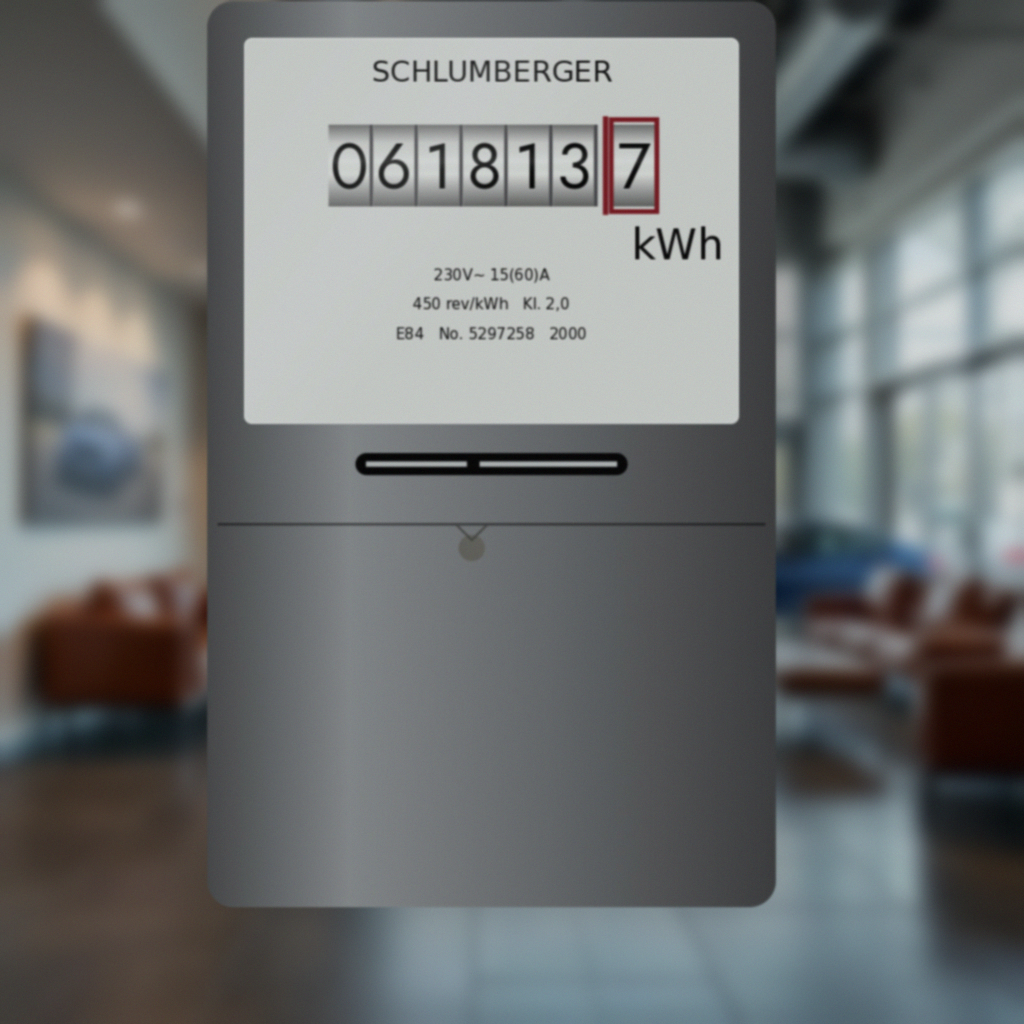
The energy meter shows 61813.7 kWh
